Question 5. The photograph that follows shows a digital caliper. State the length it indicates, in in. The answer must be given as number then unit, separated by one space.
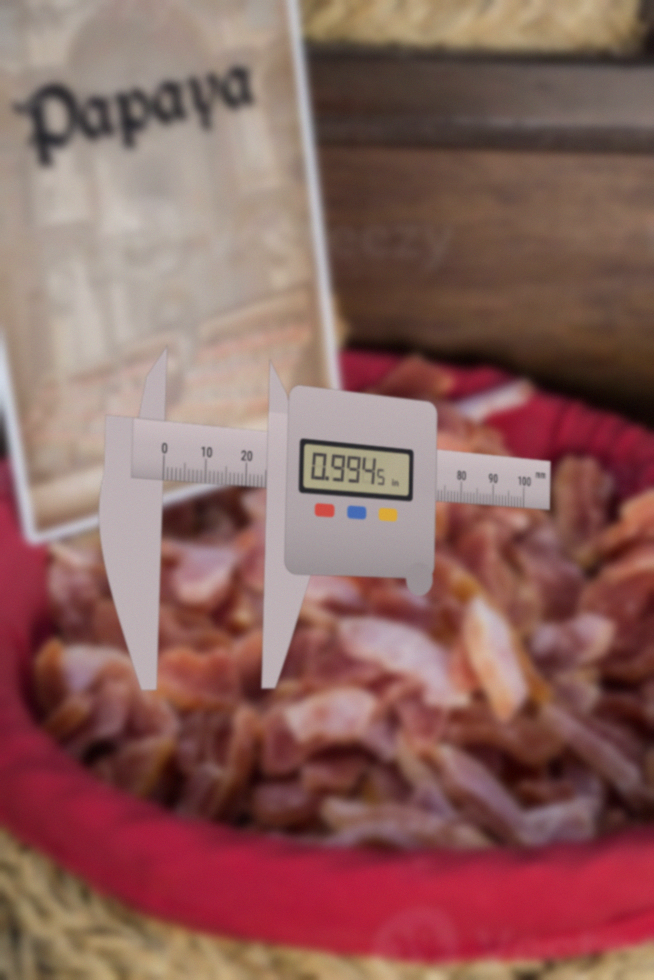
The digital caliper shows 0.9945 in
